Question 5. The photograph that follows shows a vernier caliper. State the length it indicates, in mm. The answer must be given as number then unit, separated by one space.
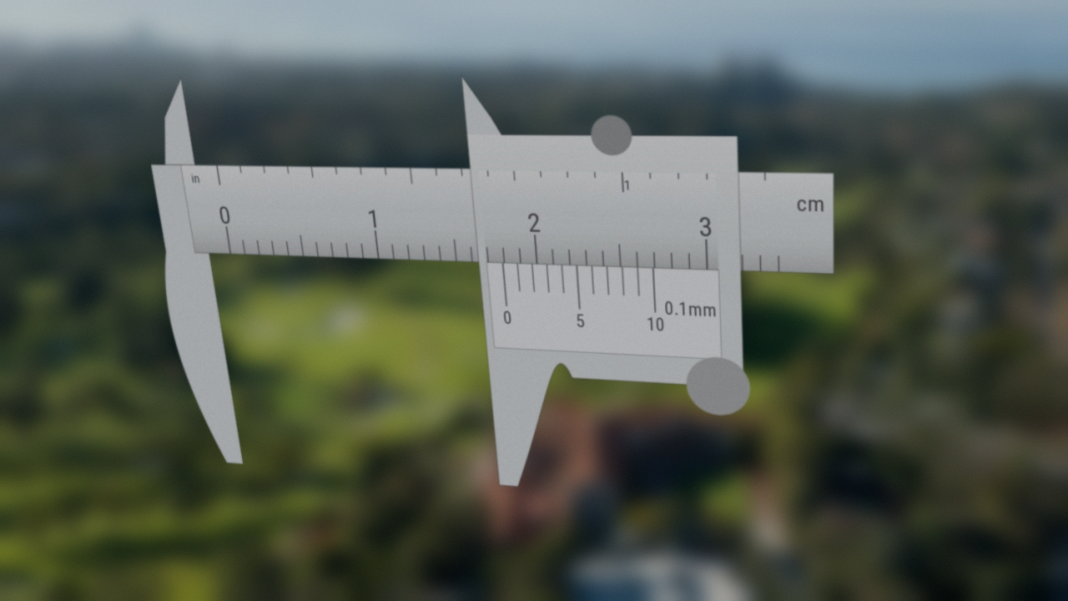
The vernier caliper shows 17.9 mm
